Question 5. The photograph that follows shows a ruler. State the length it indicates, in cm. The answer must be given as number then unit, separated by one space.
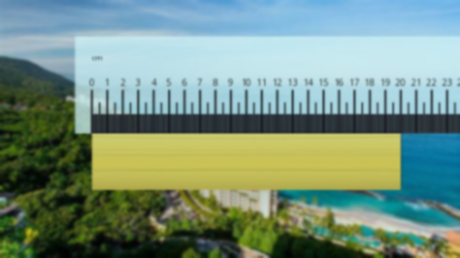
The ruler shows 20 cm
